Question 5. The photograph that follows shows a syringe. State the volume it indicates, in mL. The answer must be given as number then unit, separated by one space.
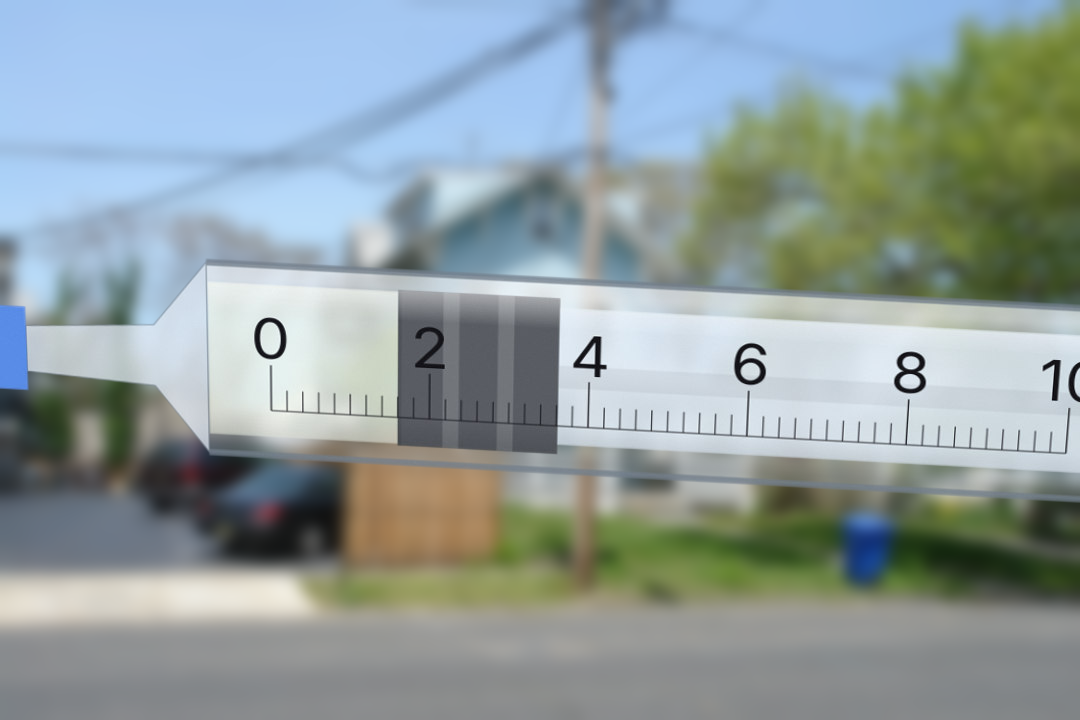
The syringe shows 1.6 mL
